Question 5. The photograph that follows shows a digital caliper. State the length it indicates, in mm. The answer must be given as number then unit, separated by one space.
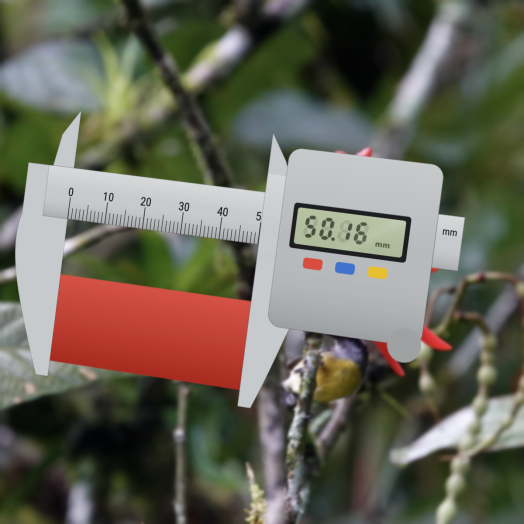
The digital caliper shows 50.16 mm
